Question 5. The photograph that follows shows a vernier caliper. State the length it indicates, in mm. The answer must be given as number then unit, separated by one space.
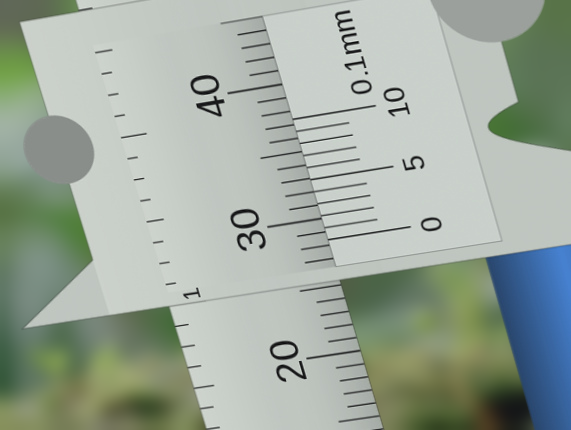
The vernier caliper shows 28.4 mm
